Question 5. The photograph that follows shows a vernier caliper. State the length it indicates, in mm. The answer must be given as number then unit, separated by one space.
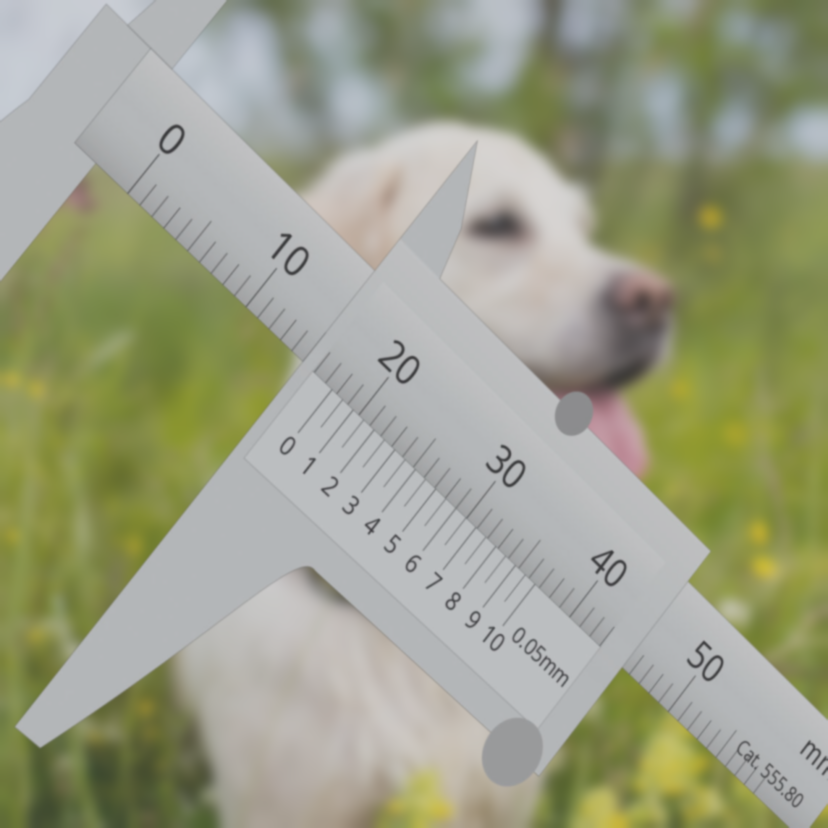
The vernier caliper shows 17.6 mm
